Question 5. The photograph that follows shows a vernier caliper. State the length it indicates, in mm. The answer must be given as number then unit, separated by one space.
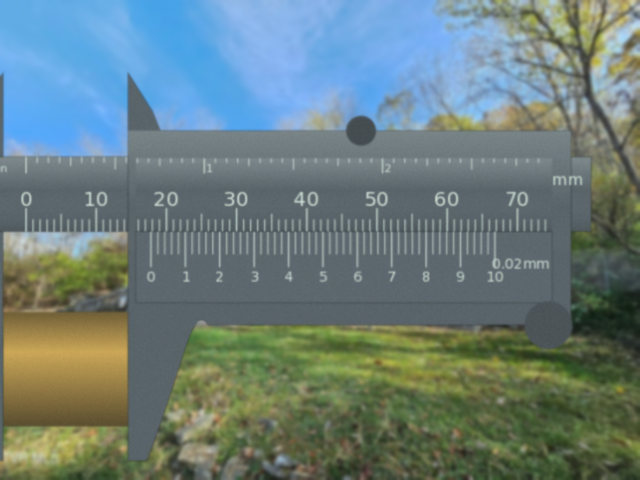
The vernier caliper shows 17.8 mm
